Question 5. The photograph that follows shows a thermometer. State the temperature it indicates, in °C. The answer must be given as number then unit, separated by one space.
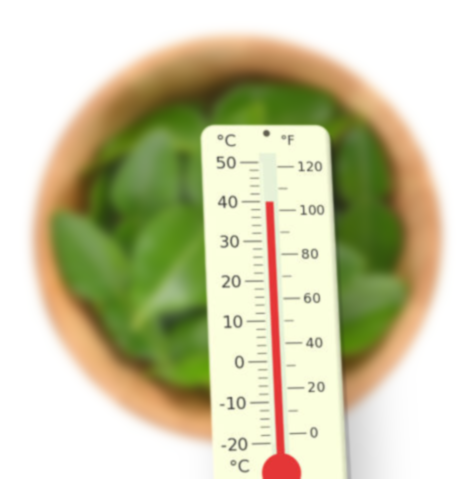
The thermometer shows 40 °C
